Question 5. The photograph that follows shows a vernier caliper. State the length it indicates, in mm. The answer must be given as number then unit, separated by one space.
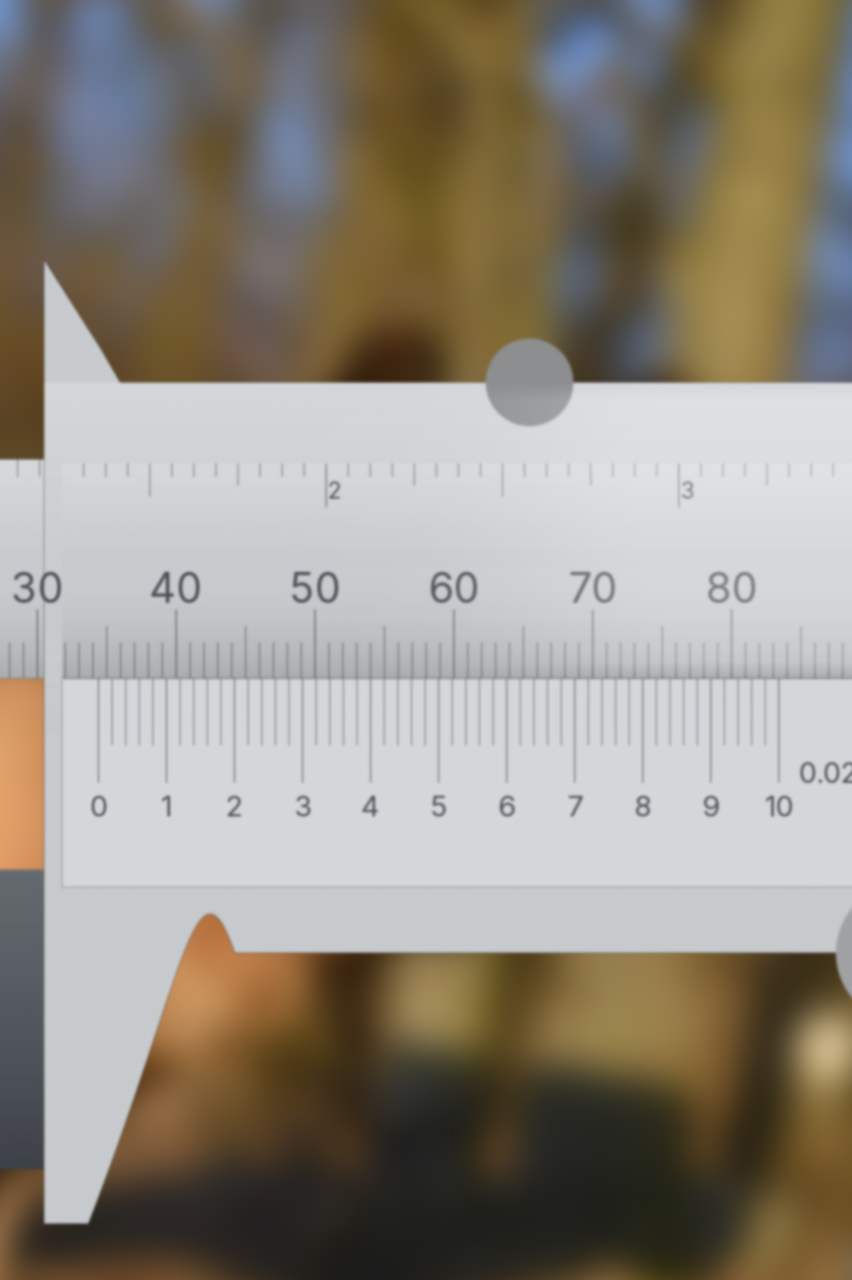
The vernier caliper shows 34.4 mm
